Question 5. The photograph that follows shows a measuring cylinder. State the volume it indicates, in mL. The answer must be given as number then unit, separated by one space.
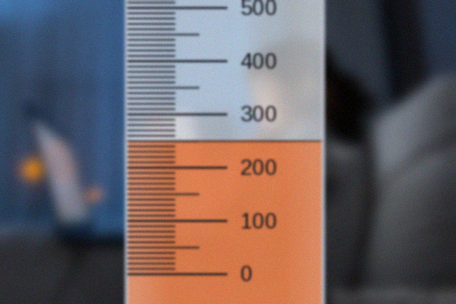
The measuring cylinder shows 250 mL
